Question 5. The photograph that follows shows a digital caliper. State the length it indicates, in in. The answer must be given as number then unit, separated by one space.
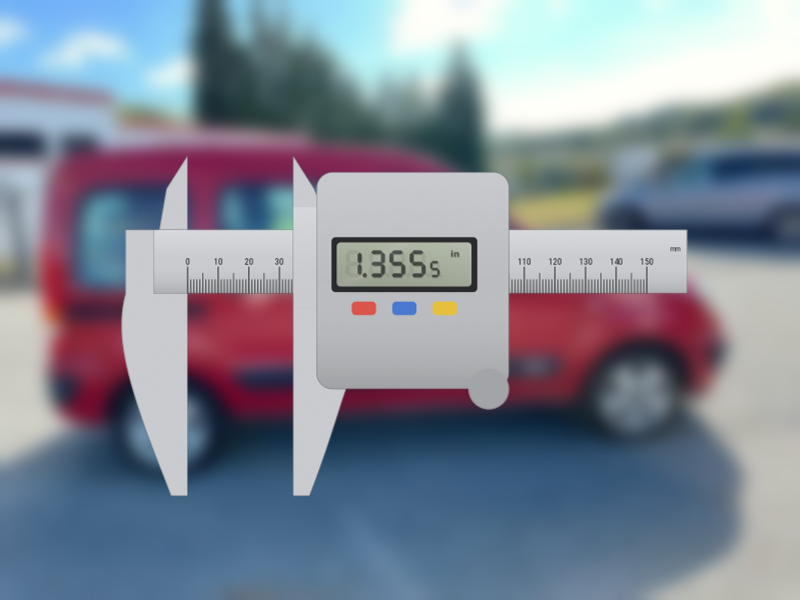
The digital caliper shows 1.3555 in
